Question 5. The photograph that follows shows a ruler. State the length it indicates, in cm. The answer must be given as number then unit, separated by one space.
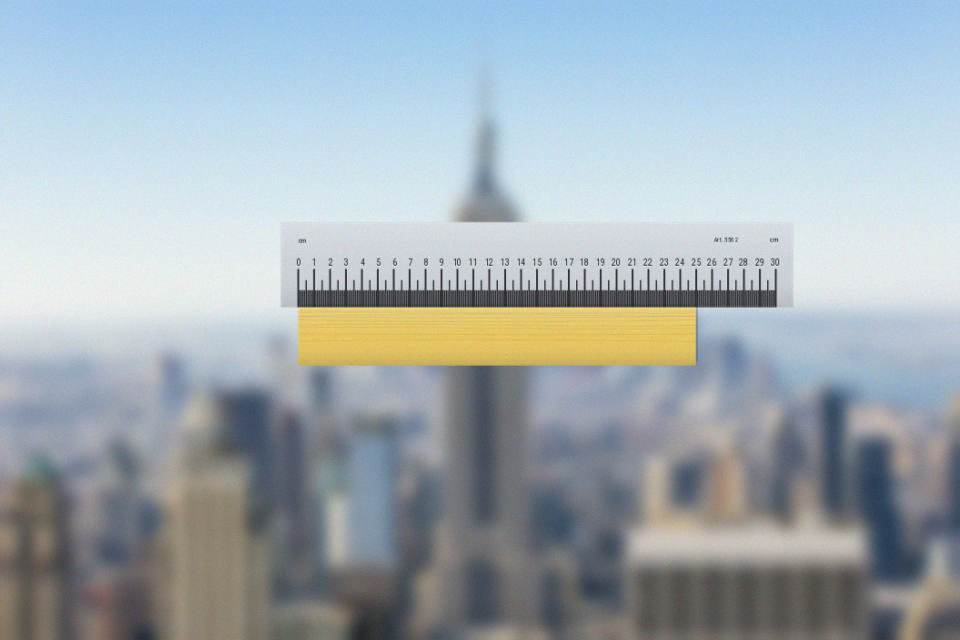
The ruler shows 25 cm
